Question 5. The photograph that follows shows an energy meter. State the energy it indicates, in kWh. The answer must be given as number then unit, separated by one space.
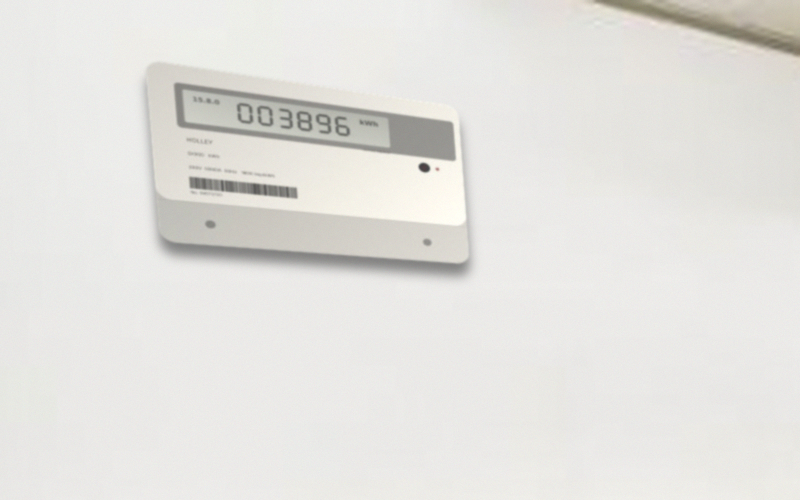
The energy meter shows 3896 kWh
